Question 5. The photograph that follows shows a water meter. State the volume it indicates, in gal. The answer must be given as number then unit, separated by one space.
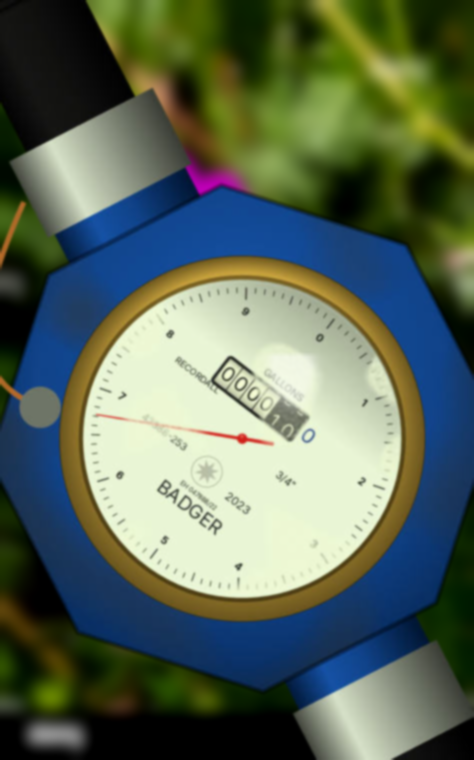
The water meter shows 96.7 gal
